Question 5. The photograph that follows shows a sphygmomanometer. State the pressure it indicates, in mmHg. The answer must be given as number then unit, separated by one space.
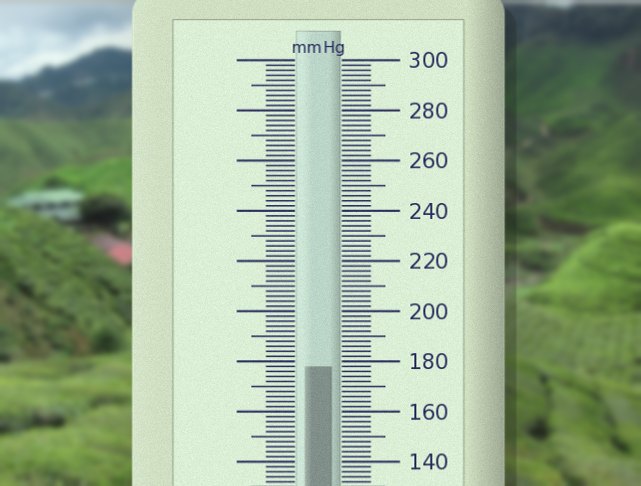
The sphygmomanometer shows 178 mmHg
